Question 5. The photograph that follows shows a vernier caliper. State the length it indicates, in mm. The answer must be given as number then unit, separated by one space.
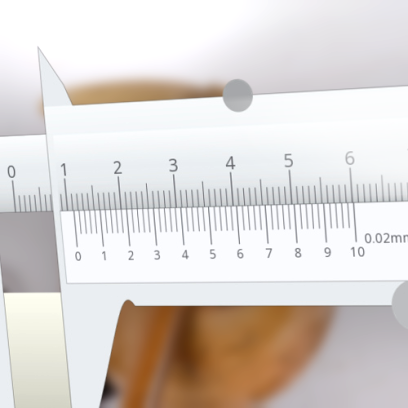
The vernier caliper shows 11.2 mm
